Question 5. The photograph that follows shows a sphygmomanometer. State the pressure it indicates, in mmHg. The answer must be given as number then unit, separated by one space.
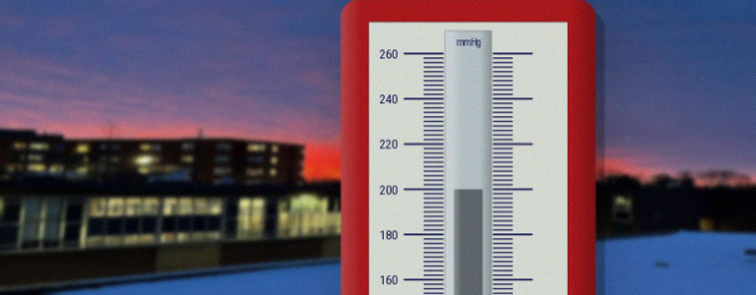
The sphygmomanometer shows 200 mmHg
